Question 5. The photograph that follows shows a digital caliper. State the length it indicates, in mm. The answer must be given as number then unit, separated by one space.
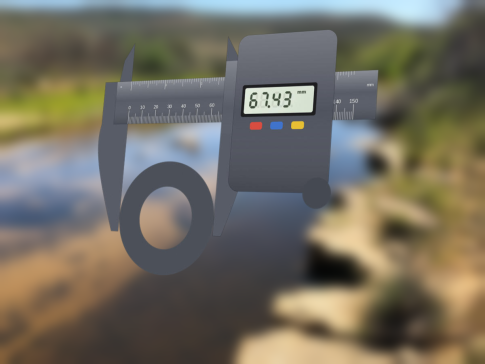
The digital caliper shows 67.43 mm
